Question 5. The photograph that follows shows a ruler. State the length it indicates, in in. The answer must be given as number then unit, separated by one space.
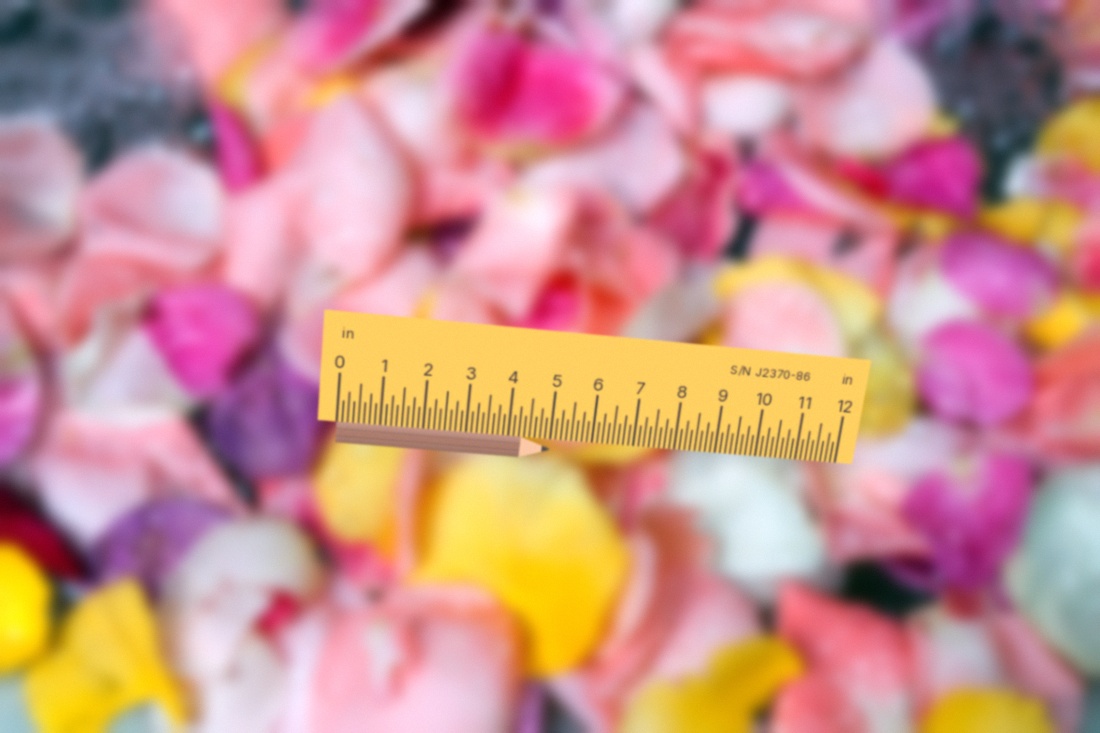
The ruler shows 5 in
